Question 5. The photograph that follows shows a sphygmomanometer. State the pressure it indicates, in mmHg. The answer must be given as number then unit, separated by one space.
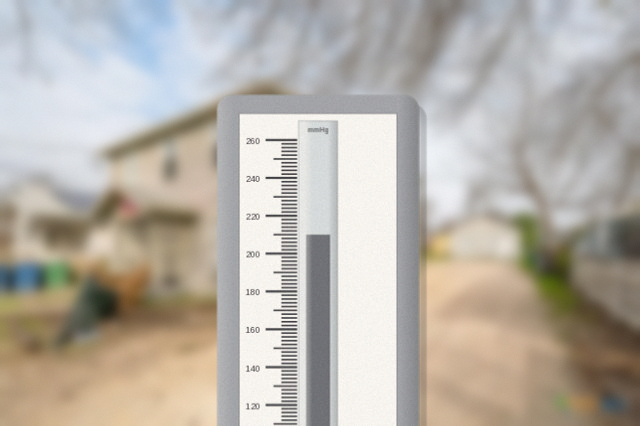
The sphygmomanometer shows 210 mmHg
